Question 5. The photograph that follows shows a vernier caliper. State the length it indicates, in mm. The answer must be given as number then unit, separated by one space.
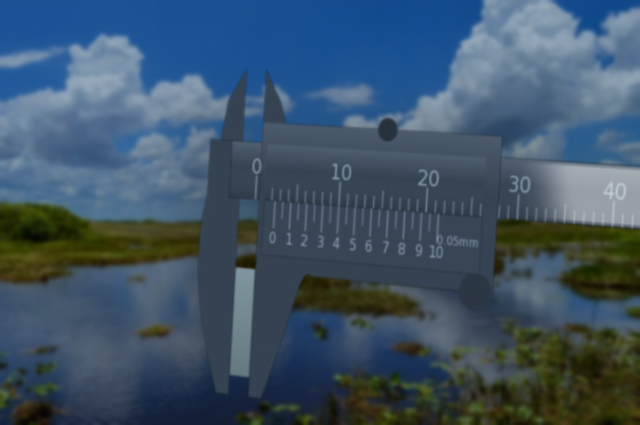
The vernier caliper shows 2.4 mm
